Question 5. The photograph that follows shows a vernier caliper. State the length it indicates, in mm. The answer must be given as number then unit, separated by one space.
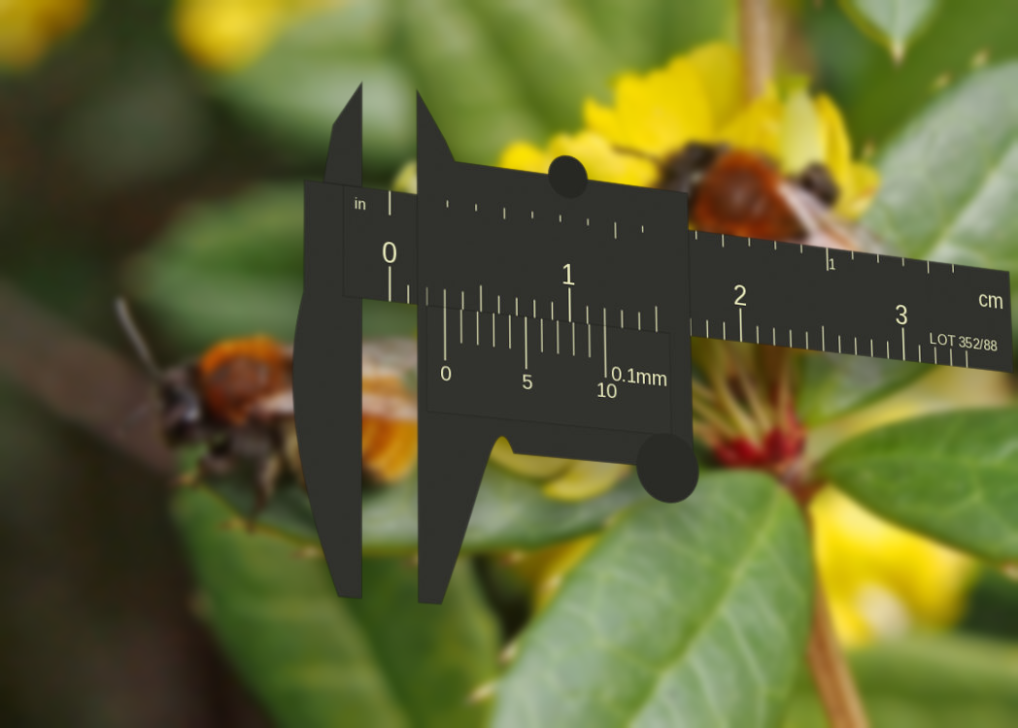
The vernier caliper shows 3.0 mm
